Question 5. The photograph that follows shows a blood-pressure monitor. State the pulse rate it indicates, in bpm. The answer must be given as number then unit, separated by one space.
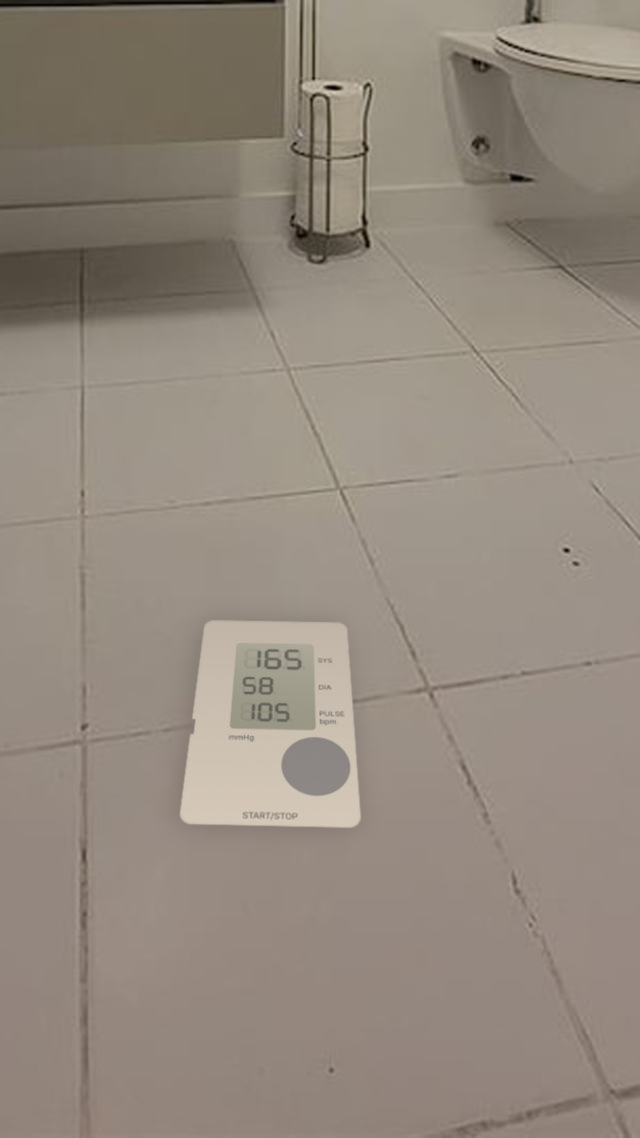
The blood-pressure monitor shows 105 bpm
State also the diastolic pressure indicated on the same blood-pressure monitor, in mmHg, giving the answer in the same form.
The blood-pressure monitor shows 58 mmHg
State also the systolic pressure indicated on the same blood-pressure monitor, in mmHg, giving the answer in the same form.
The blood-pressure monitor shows 165 mmHg
